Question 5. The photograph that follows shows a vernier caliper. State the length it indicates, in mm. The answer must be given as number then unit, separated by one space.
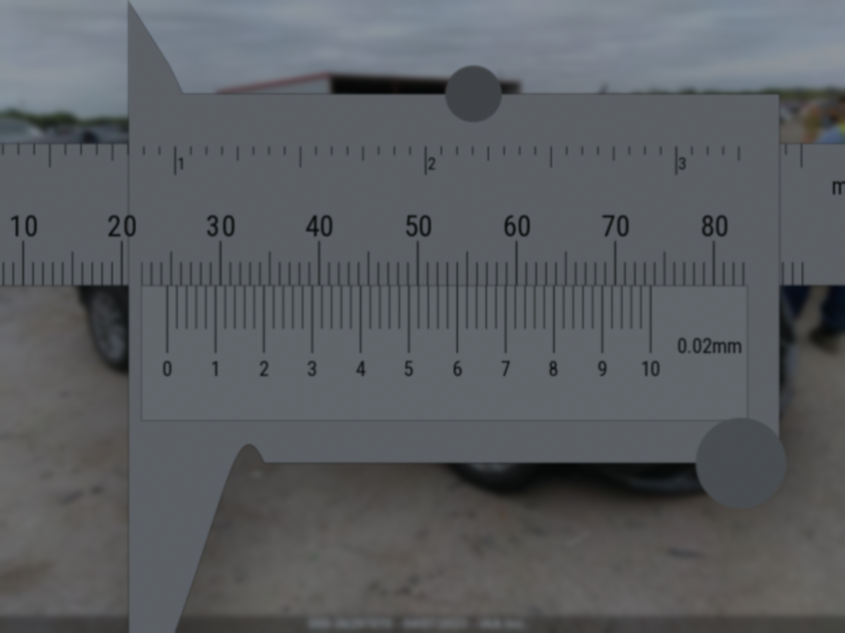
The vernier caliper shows 24.6 mm
